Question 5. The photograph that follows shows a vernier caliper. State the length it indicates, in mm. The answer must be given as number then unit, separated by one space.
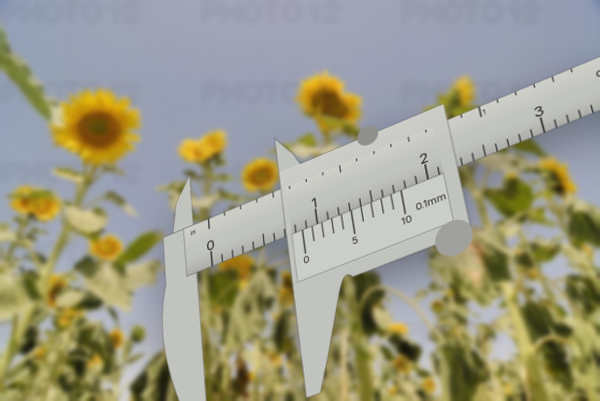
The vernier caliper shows 8.6 mm
